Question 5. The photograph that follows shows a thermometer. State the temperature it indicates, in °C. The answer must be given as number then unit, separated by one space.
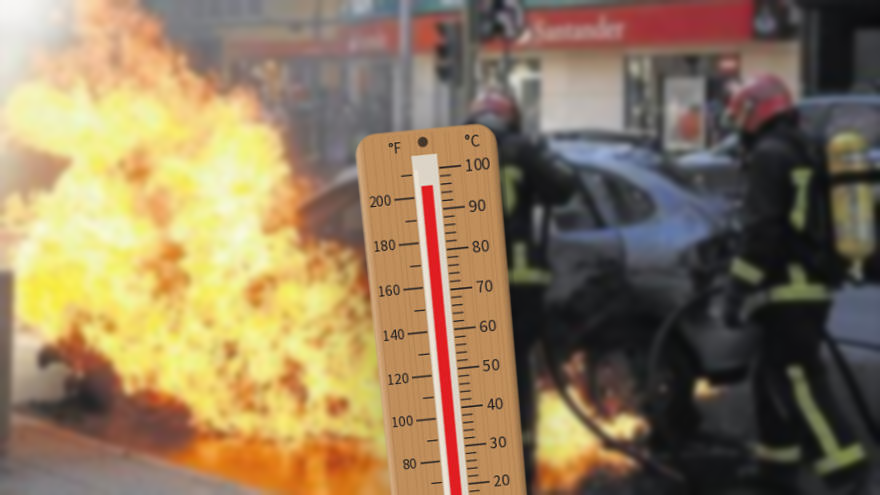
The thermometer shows 96 °C
